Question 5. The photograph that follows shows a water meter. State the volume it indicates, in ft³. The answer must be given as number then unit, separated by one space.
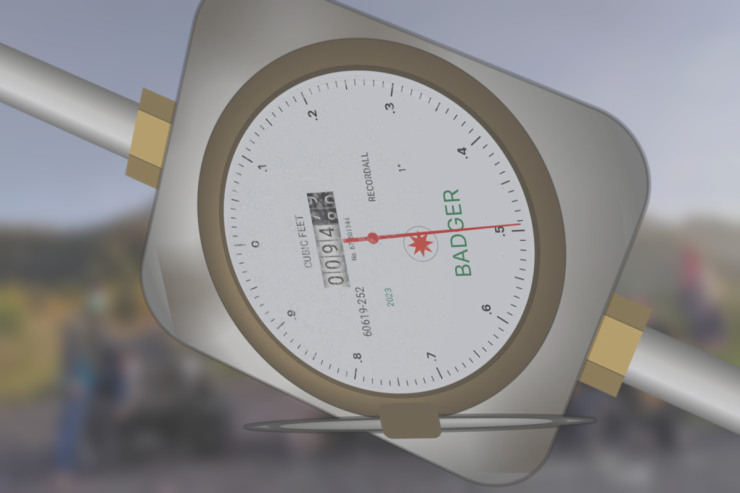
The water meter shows 9479.49 ft³
